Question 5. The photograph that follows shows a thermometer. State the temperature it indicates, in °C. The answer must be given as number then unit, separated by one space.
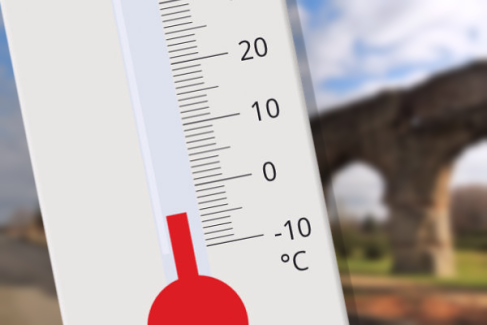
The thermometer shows -4 °C
